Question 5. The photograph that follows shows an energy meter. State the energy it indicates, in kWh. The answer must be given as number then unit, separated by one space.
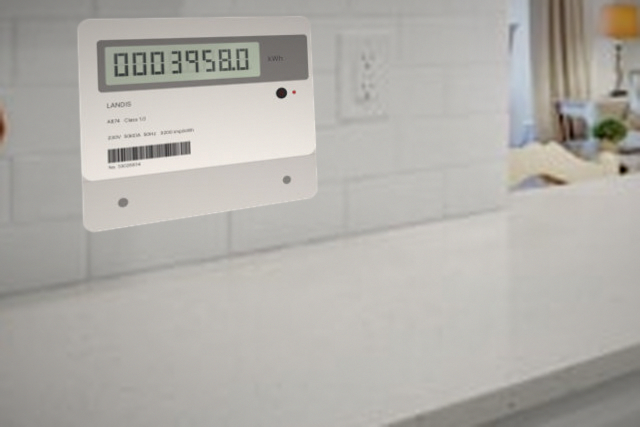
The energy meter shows 3958.0 kWh
